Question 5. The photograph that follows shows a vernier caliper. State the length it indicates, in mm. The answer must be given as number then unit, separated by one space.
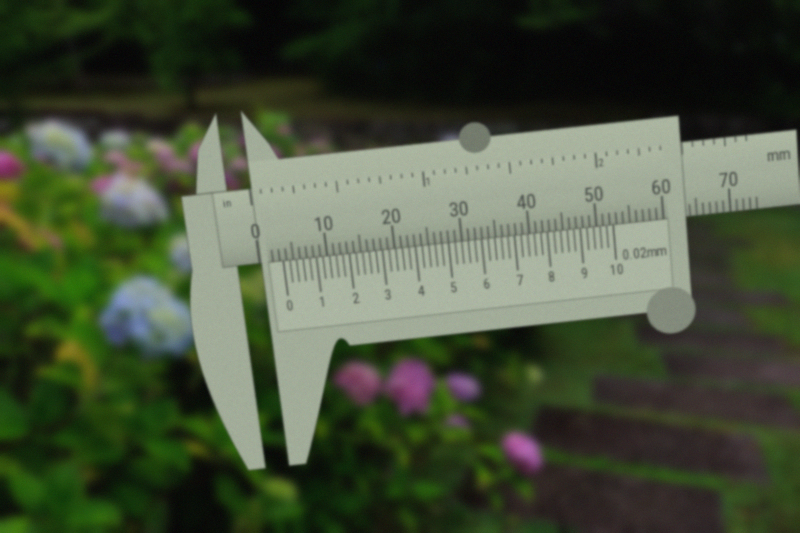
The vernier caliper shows 3.5 mm
